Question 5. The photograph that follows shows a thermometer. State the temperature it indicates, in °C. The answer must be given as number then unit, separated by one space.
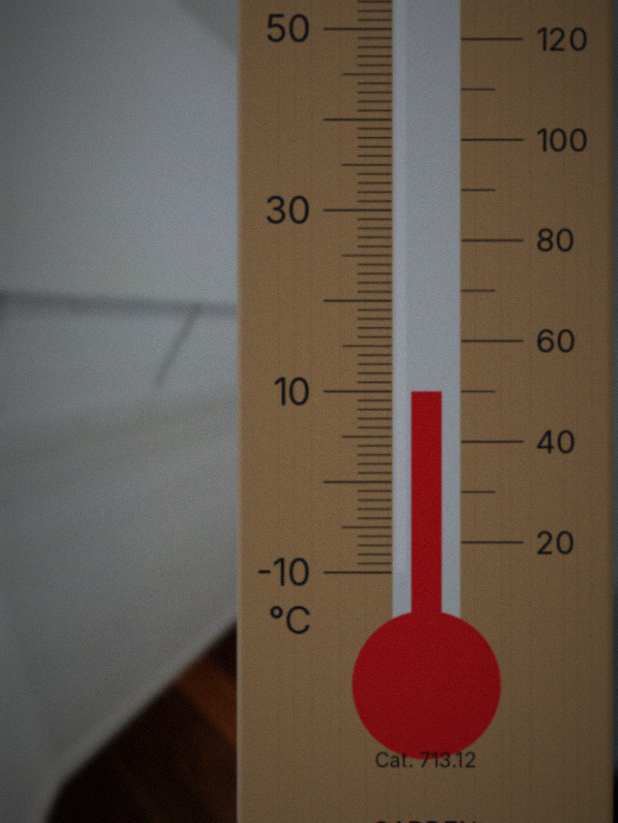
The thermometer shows 10 °C
